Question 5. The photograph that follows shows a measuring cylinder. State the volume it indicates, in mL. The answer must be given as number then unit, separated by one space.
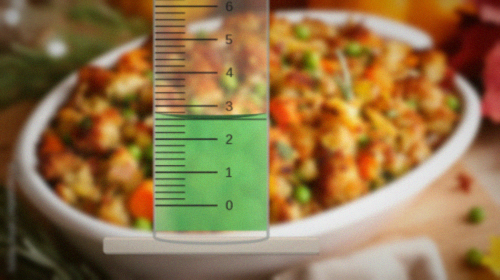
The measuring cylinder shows 2.6 mL
